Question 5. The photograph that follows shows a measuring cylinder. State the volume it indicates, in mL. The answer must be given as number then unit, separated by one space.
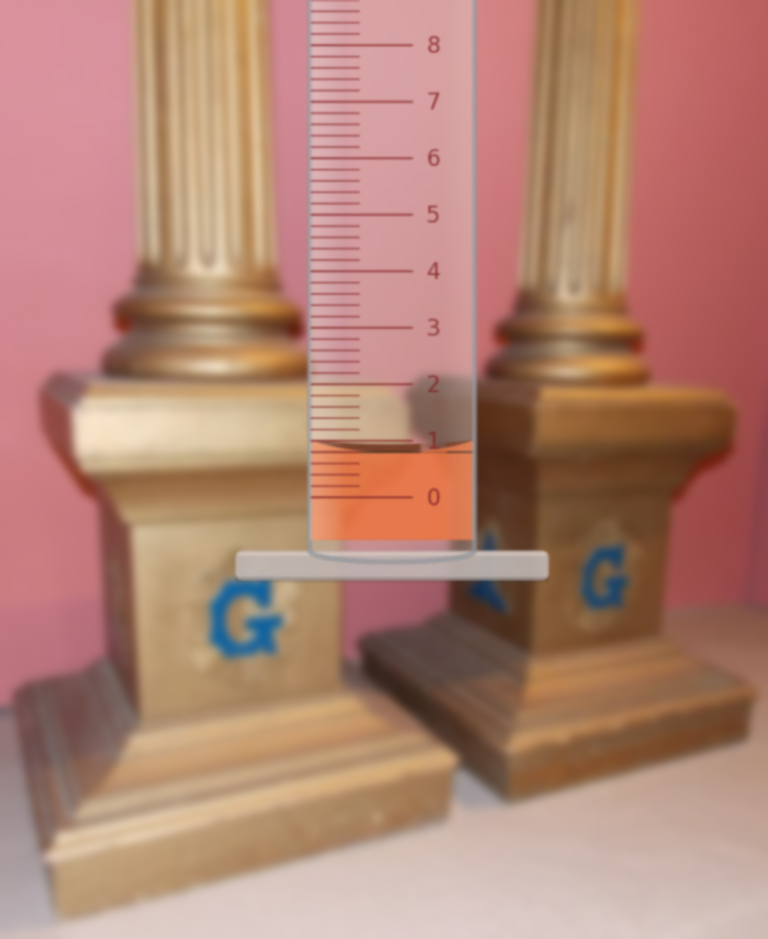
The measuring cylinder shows 0.8 mL
